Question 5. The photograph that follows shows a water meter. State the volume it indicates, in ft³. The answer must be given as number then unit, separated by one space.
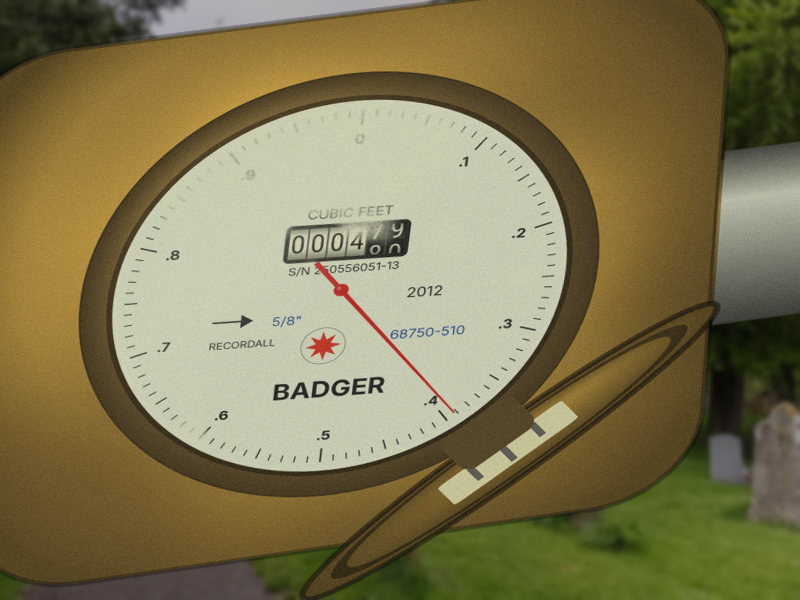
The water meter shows 479.39 ft³
